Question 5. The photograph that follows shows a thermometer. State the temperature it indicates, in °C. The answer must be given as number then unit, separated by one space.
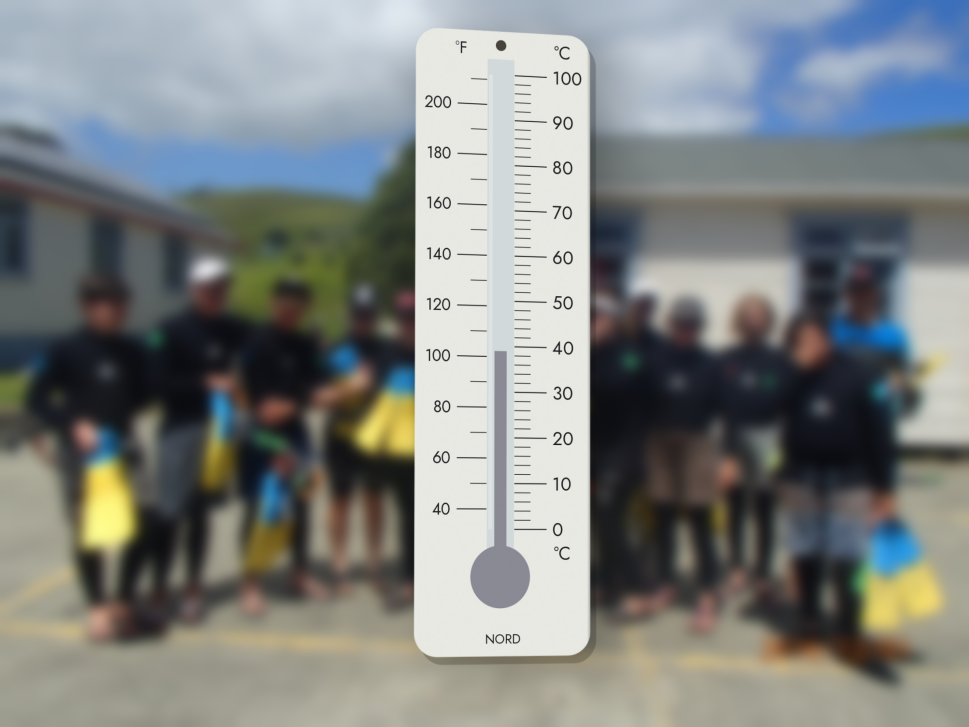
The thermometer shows 39 °C
